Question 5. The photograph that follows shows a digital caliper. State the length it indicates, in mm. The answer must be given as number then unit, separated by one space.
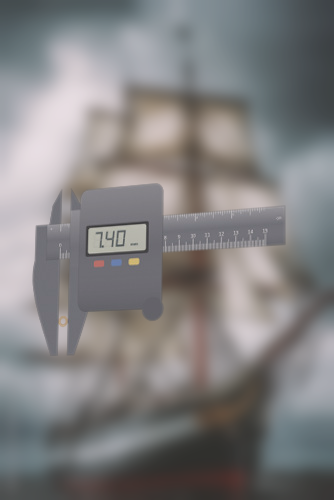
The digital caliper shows 7.40 mm
